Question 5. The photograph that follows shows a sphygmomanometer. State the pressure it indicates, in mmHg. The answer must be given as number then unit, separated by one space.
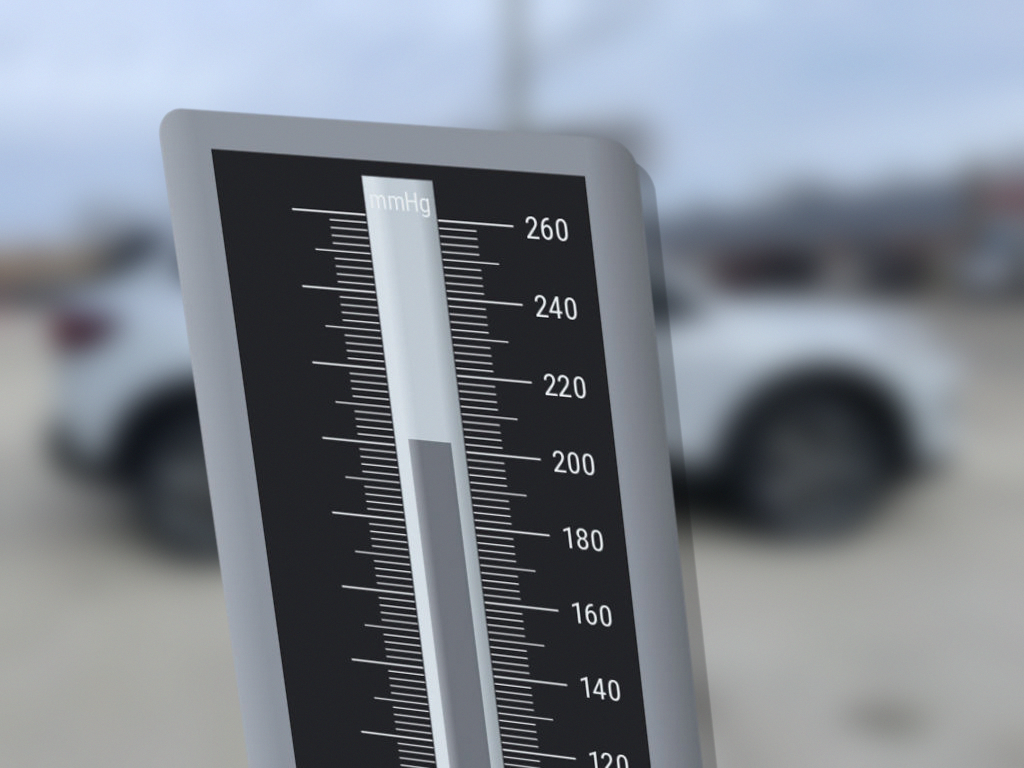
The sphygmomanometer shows 202 mmHg
